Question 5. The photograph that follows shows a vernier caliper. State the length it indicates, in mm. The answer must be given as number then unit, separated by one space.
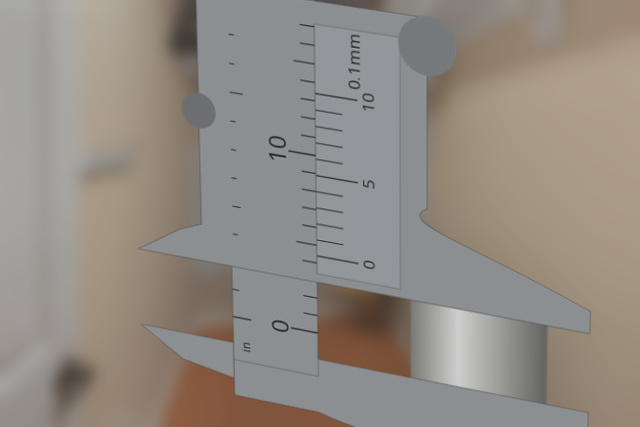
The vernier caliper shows 4.4 mm
